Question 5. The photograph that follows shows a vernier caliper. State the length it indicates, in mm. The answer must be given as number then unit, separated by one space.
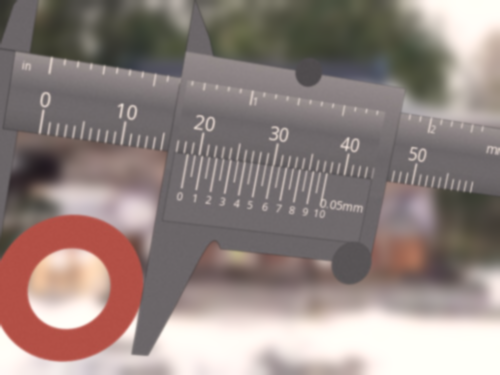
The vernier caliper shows 18.5 mm
